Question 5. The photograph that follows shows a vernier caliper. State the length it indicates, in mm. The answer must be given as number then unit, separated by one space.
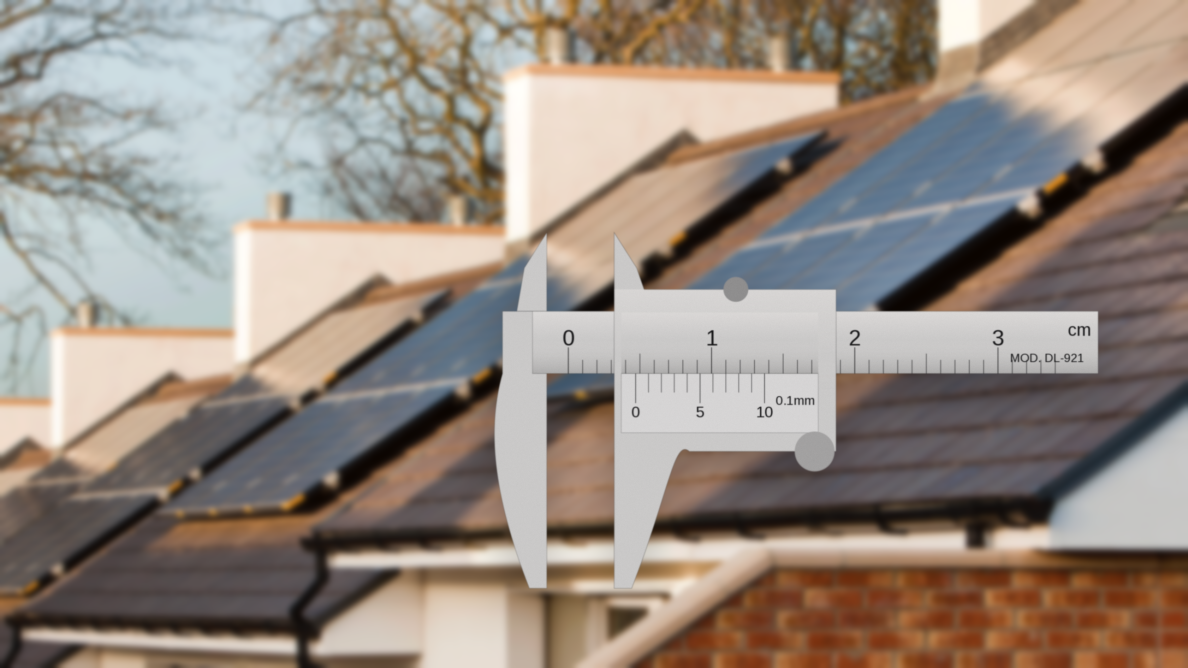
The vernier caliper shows 4.7 mm
